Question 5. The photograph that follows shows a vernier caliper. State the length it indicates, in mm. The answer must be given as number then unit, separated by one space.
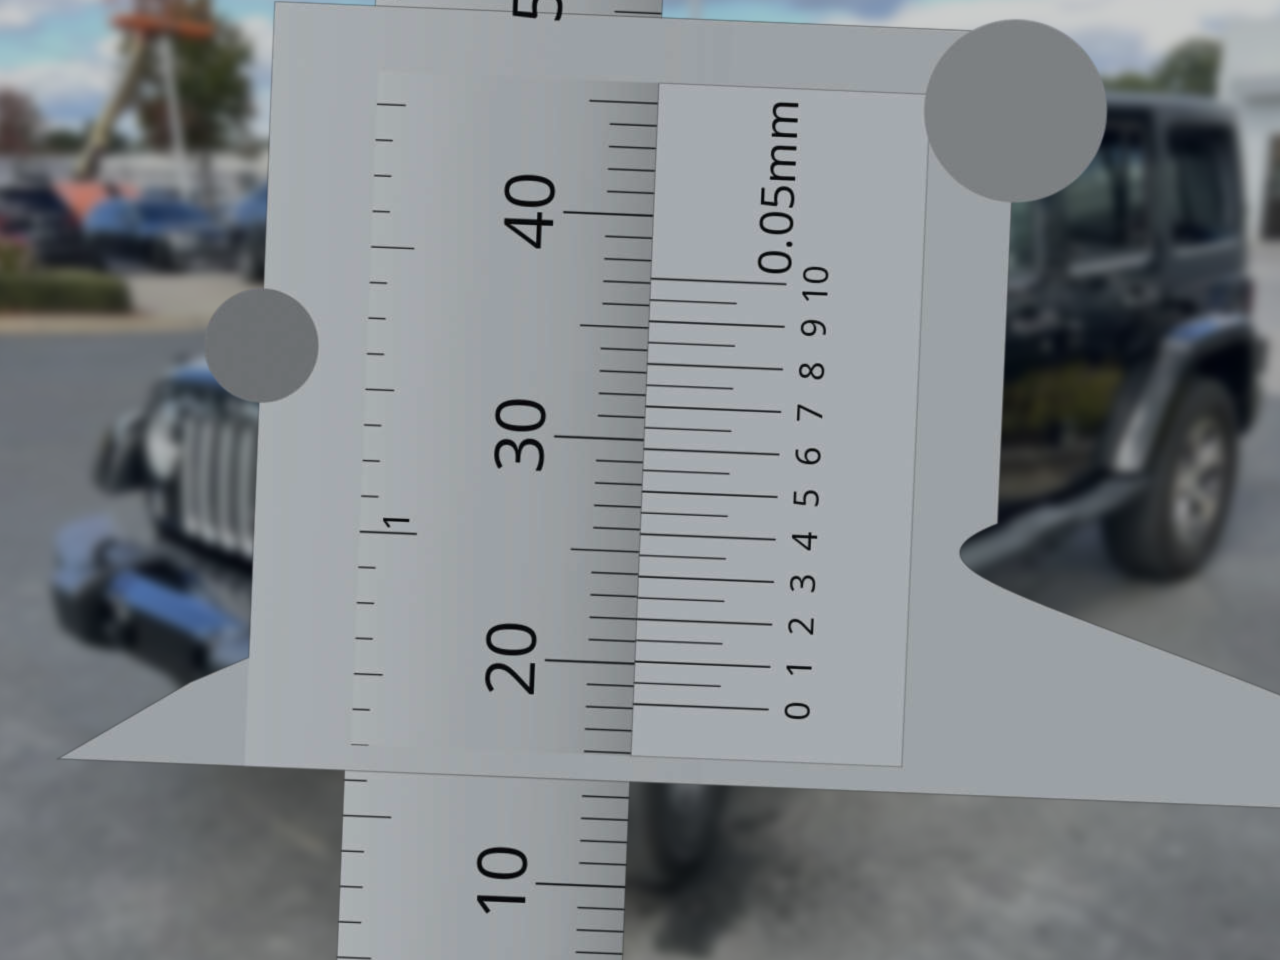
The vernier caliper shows 18.2 mm
